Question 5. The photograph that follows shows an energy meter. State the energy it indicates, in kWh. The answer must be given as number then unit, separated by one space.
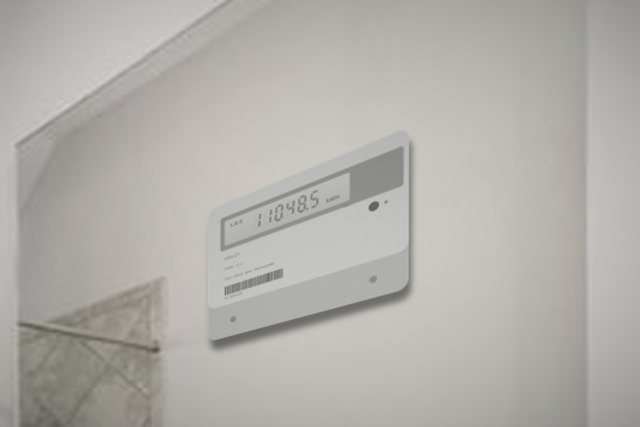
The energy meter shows 11048.5 kWh
